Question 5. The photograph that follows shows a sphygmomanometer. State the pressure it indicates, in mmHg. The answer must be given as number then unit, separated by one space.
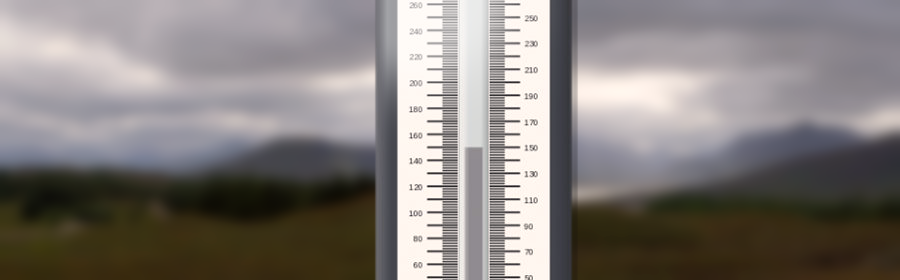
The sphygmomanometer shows 150 mmHg
